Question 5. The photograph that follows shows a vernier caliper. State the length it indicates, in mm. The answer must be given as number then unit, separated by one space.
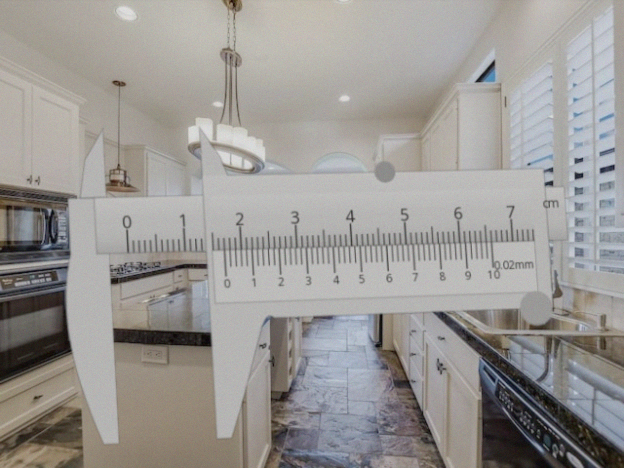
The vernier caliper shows 17.0 mm
